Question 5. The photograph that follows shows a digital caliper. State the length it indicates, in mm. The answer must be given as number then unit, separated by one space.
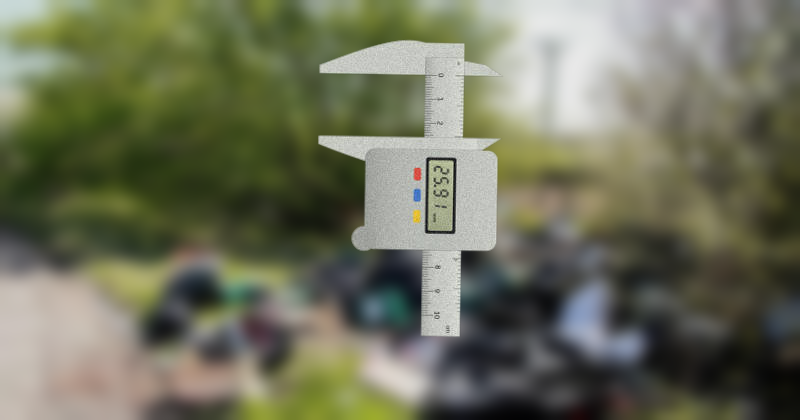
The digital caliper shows 25.91 mm
